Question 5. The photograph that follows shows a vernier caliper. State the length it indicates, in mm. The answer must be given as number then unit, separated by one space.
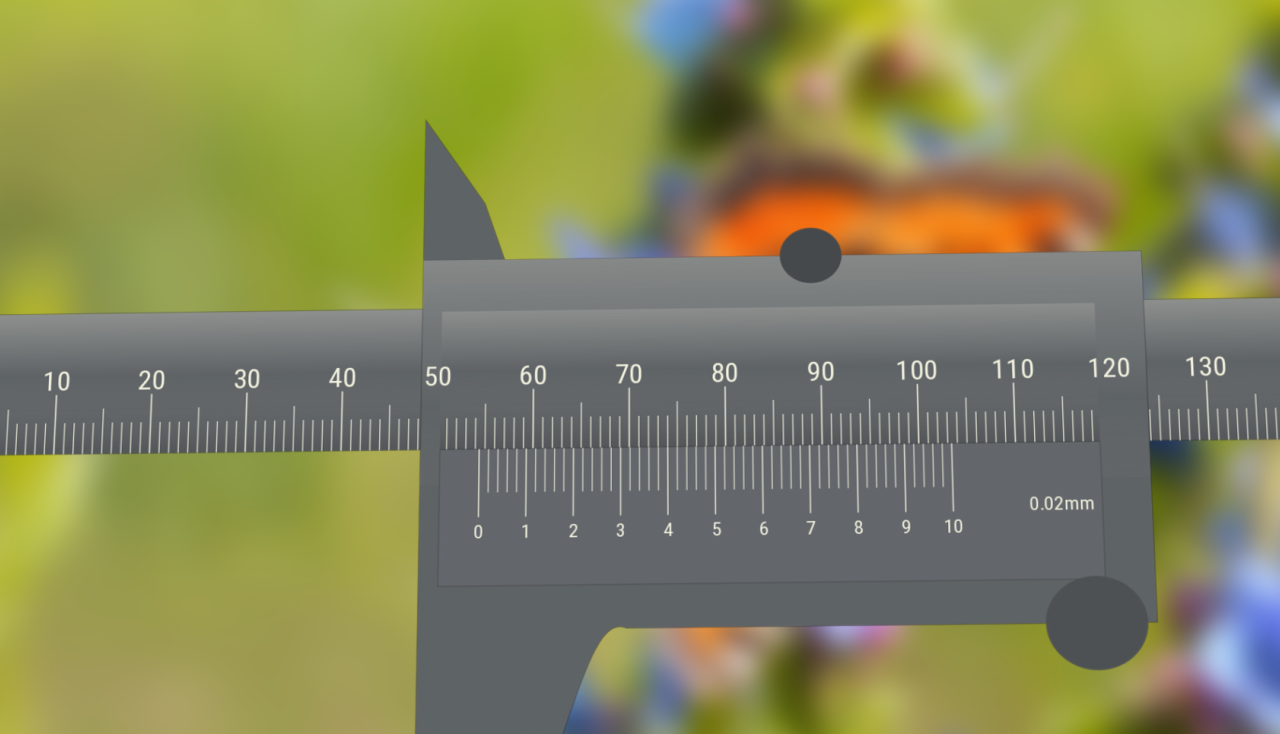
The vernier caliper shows 54.4 mm
